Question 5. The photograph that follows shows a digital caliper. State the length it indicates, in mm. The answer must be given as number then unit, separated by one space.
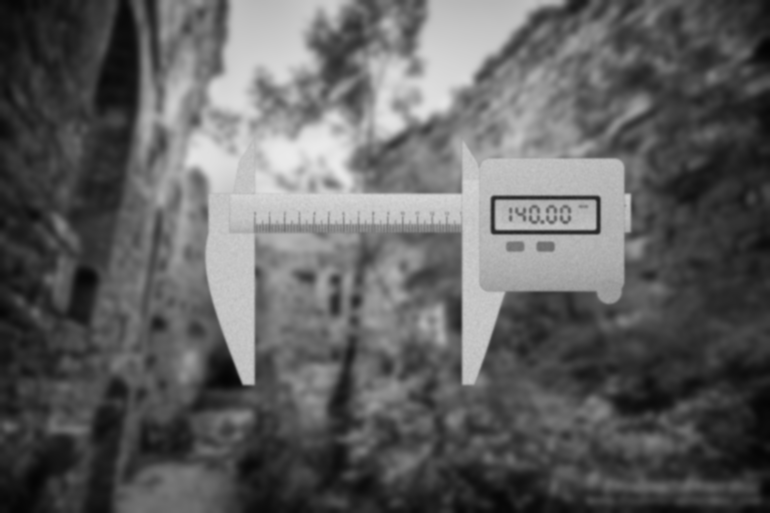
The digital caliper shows 140.00 mm
